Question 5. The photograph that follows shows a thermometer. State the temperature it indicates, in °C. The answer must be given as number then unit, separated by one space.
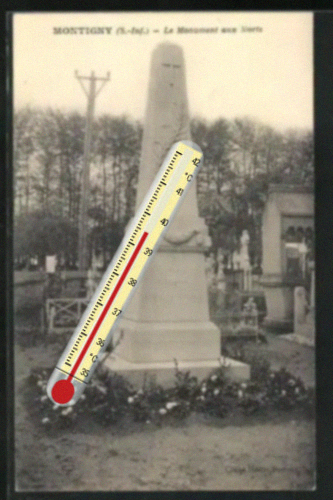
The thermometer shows 39.5 °C
